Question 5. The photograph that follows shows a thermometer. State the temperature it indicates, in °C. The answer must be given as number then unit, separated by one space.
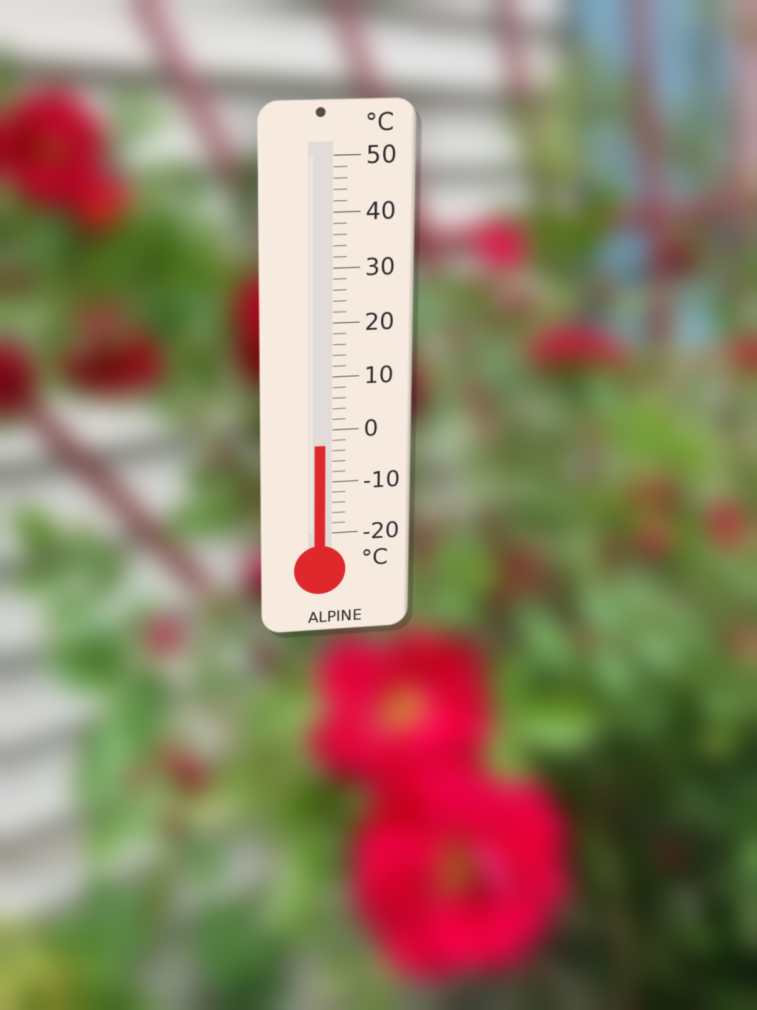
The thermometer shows -3 °C
